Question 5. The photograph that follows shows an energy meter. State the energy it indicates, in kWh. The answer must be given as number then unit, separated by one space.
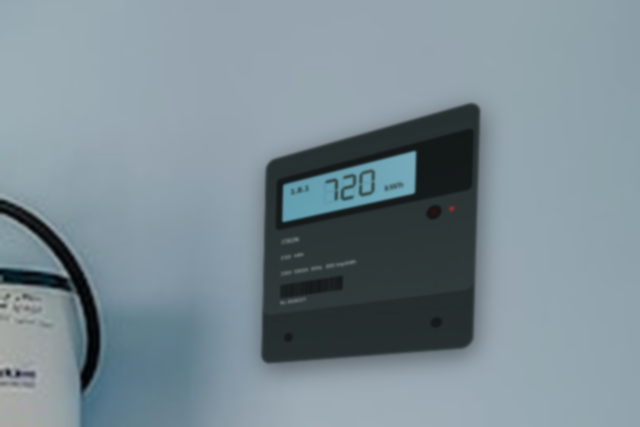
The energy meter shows 720 kWh
